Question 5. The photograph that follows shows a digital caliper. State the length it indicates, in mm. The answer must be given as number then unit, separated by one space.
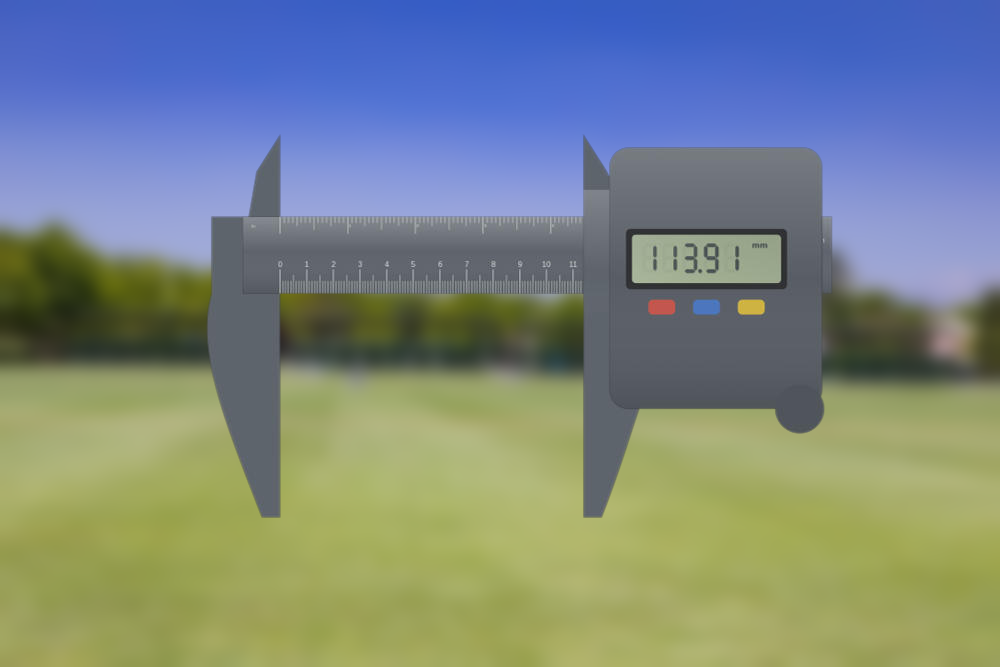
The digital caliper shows 113.91 mm
